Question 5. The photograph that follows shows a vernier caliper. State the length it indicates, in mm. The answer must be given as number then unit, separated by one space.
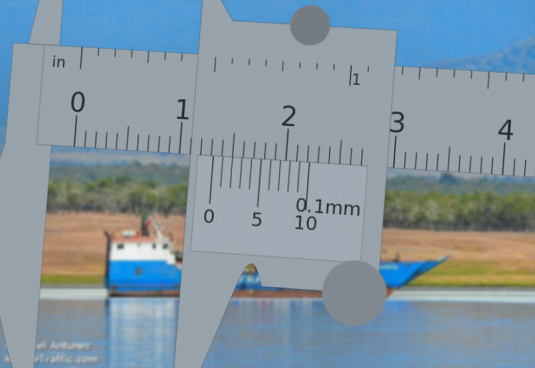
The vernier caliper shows 13.2 mm
